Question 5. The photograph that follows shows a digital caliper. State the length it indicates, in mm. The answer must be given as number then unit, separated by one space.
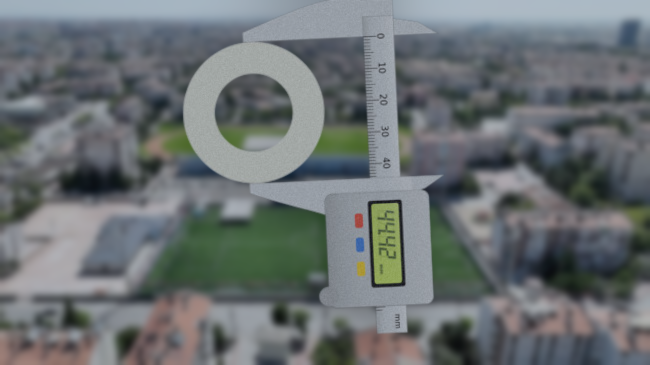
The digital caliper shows 44.42 mm
